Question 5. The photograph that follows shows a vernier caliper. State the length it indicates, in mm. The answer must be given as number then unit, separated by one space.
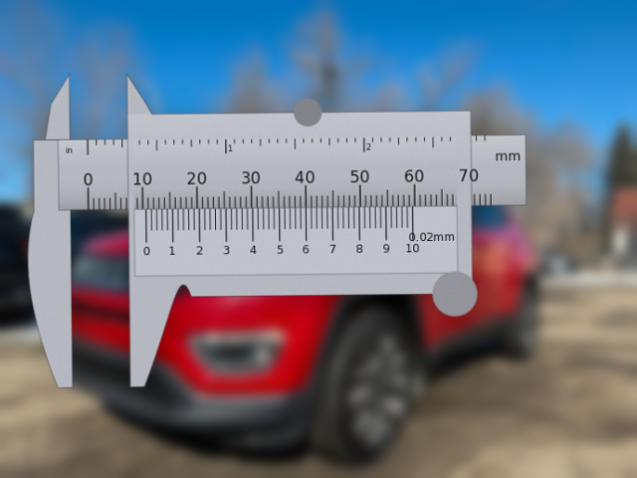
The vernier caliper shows 10.6 mm
